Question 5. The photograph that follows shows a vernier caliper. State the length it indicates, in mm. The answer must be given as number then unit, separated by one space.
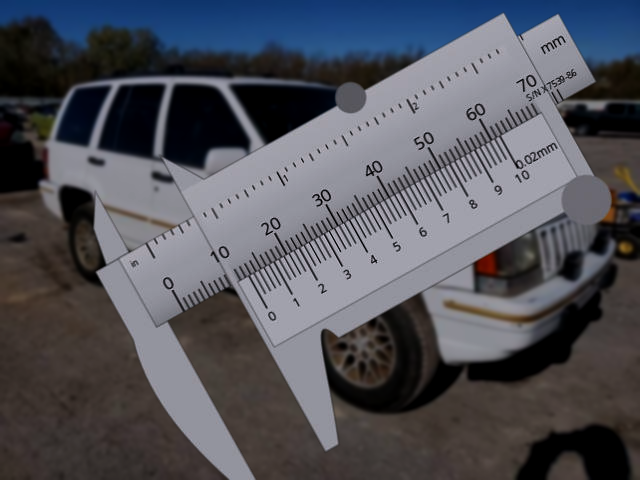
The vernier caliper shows 12.6 mm
